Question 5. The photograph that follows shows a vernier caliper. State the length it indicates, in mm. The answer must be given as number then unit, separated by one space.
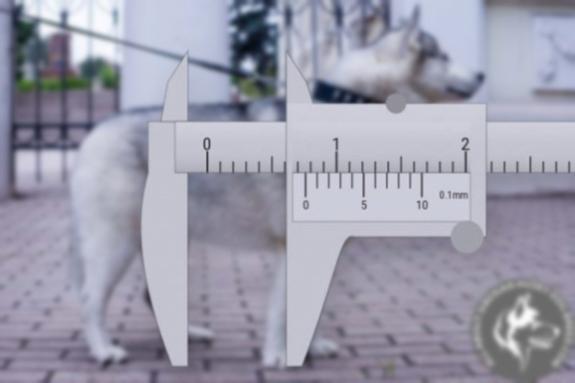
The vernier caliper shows 7.6 mm
